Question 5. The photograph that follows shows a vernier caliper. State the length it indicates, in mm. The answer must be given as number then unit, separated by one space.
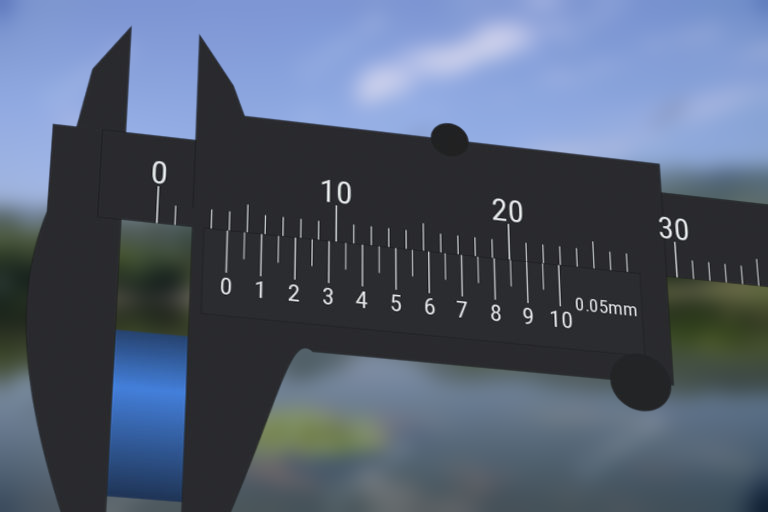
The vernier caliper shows 3.9 mm
